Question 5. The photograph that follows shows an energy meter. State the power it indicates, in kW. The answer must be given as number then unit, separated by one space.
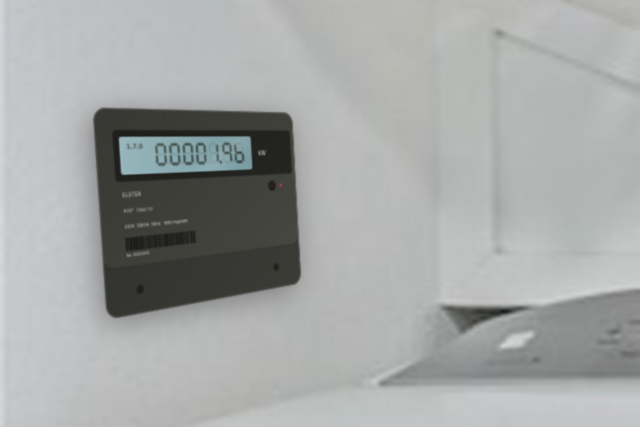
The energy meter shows 1.96 kW
